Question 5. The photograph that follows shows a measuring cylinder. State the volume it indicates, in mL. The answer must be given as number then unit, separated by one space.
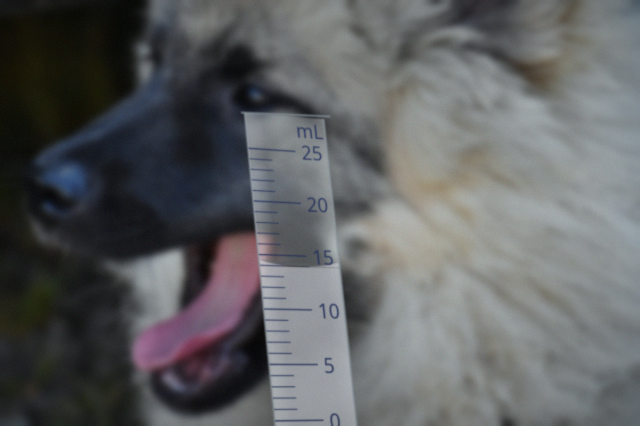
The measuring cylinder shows 14 mL
